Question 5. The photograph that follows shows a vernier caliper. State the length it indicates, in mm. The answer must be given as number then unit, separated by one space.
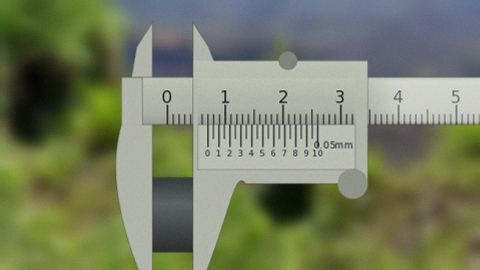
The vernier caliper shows 7.0 mm
